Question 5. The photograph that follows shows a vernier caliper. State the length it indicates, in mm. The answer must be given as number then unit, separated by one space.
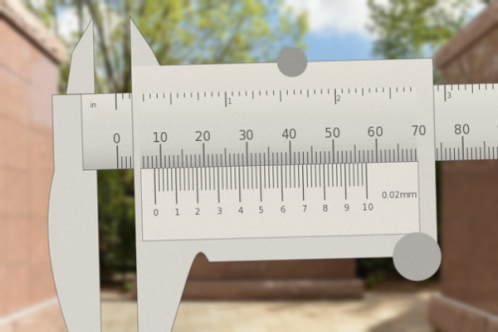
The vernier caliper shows 8.5 mm
